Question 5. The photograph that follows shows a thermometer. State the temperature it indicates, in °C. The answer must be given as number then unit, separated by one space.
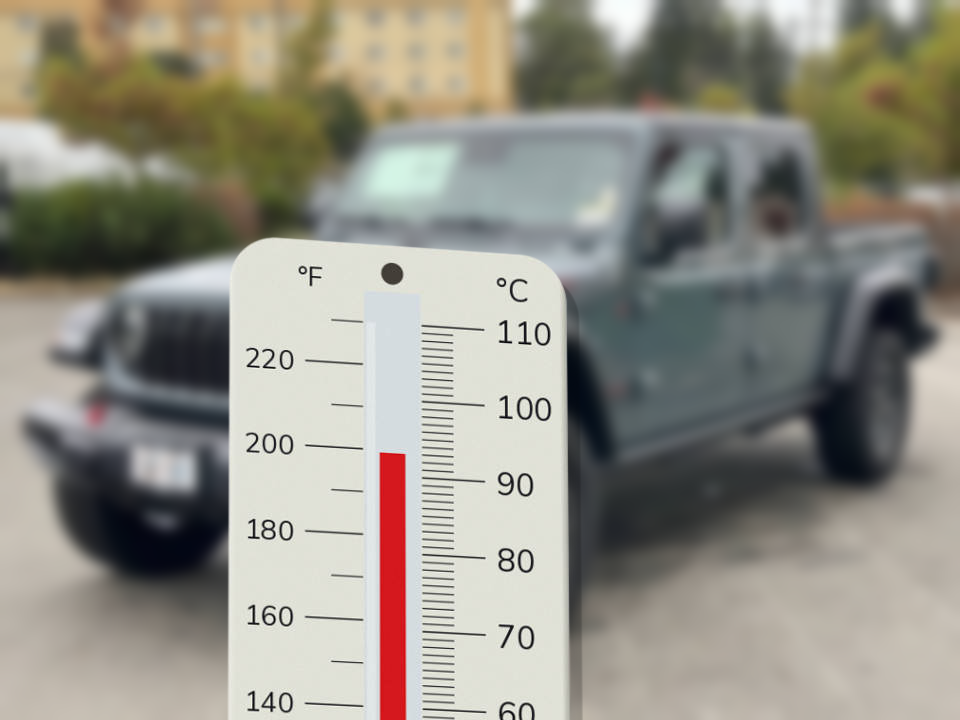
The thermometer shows 93 °C
